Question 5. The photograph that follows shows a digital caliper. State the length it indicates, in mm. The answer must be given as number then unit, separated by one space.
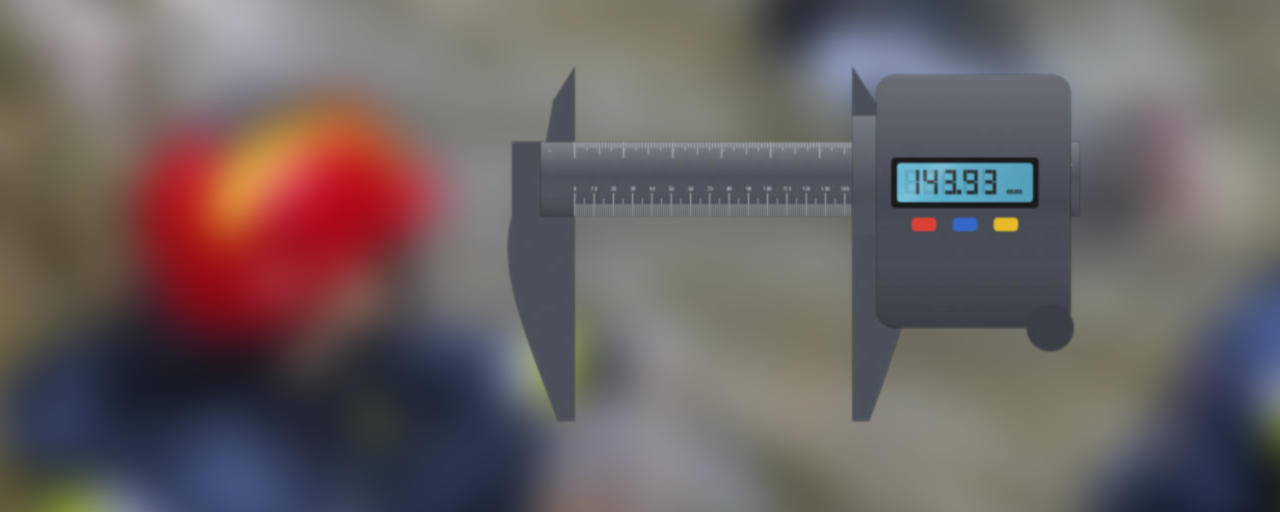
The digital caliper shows 143.93 mm
